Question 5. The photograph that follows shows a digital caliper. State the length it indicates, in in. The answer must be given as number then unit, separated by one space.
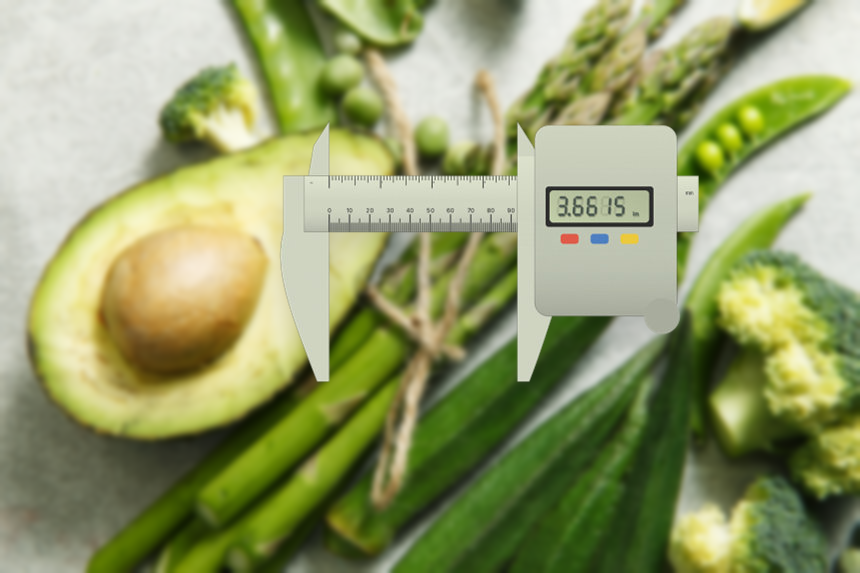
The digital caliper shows 3.6615 in
